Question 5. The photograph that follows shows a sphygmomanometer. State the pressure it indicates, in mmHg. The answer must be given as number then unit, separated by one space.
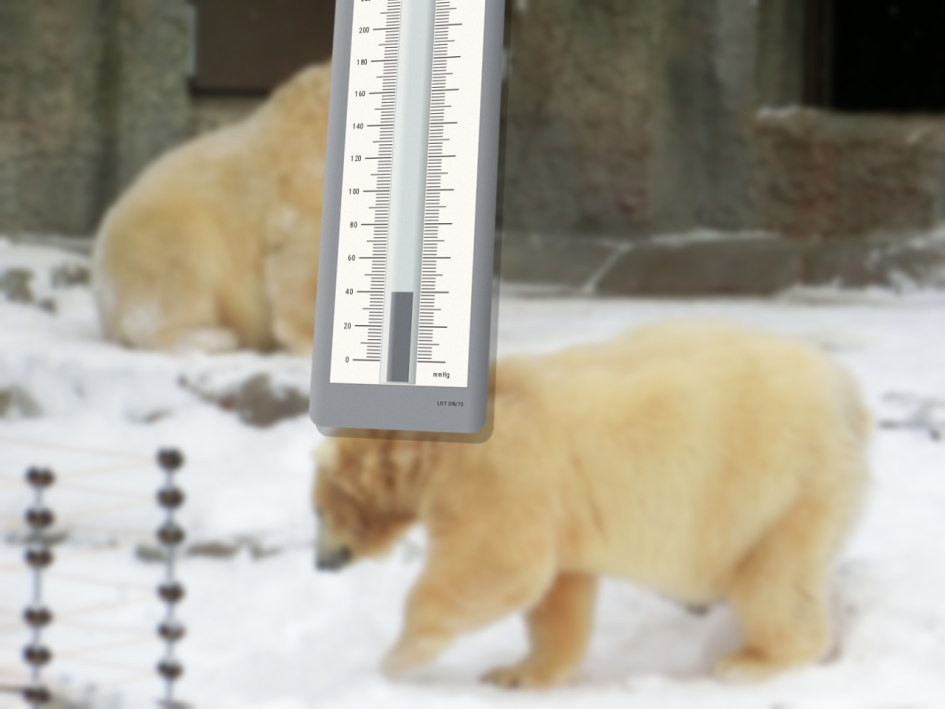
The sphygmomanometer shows 40 mmHg
